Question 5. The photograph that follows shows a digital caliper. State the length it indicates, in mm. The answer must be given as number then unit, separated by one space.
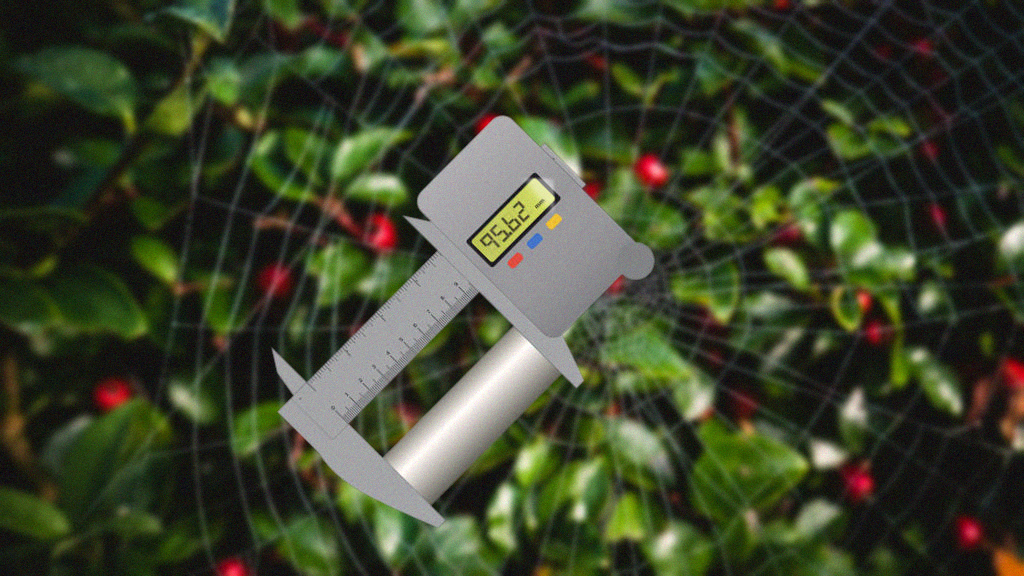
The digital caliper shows 95.62 mm
